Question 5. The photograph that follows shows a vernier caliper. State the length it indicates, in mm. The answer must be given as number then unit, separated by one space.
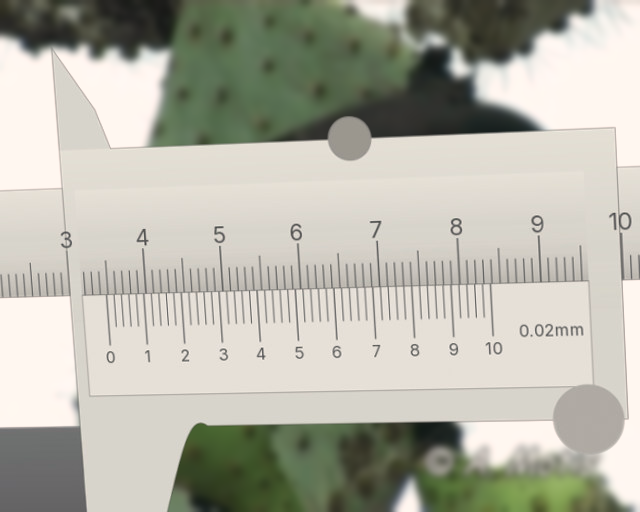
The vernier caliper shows 34.8 mm
